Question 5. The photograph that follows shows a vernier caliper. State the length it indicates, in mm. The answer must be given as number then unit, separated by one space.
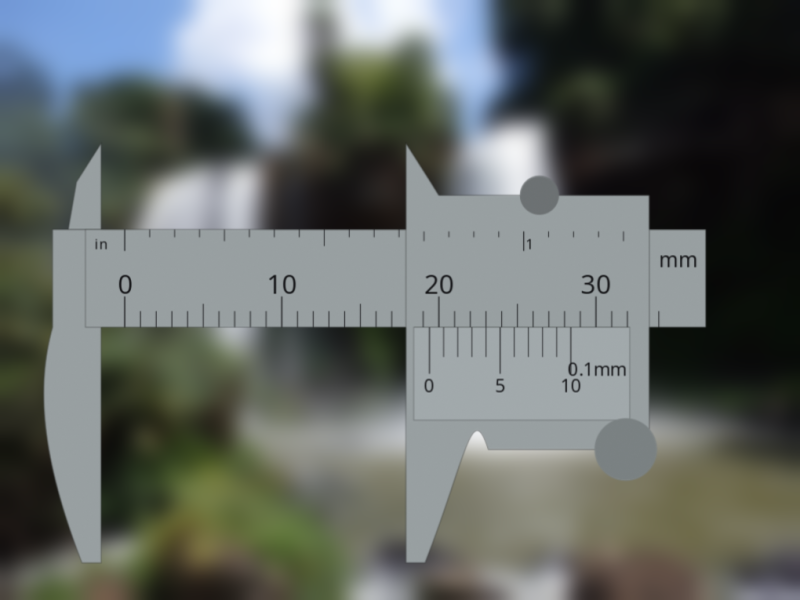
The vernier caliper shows 19.4 mm
